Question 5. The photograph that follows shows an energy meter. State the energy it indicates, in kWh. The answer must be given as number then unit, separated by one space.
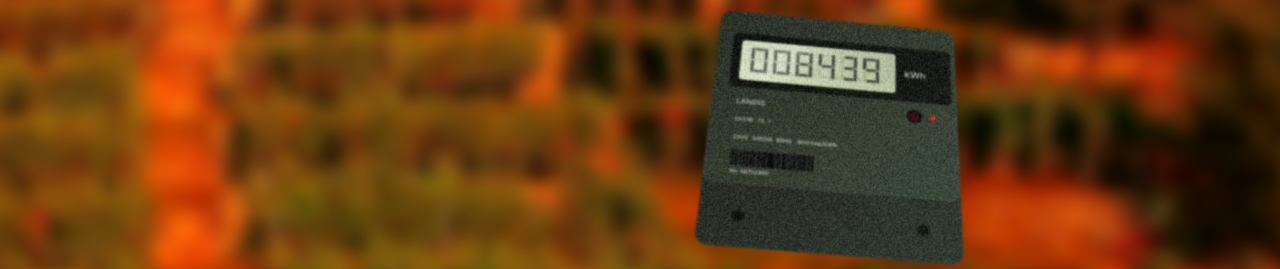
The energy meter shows 8439 kWh
